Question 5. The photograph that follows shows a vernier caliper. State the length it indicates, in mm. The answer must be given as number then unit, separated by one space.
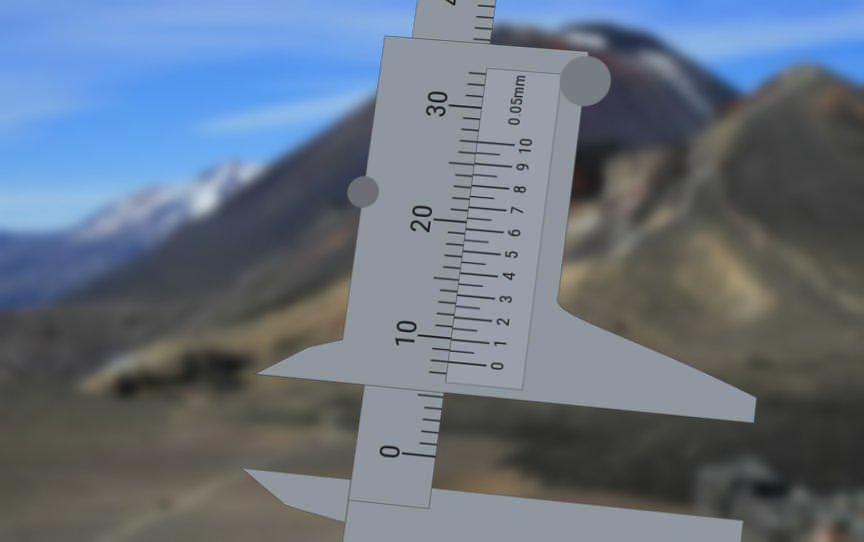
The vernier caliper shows 8.0 mm
